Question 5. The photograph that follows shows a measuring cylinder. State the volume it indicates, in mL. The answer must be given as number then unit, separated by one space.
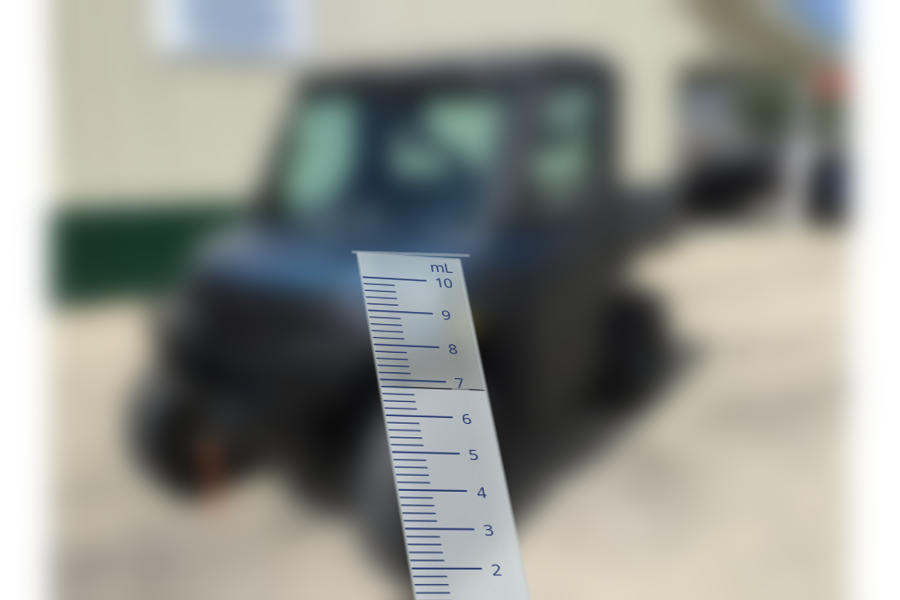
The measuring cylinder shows 6.8 mL
